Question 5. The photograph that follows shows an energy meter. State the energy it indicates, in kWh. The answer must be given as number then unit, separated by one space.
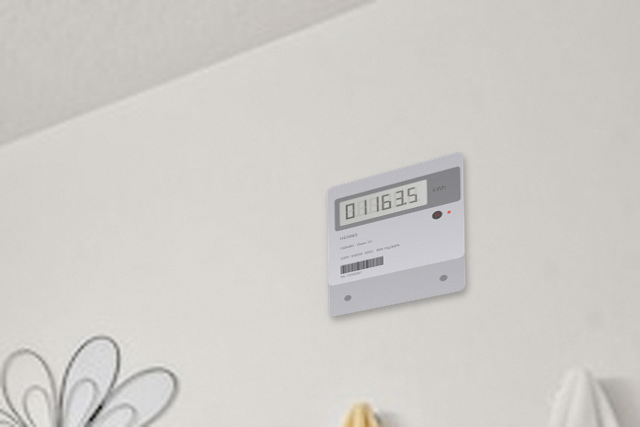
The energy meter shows 1163.5 kWh
